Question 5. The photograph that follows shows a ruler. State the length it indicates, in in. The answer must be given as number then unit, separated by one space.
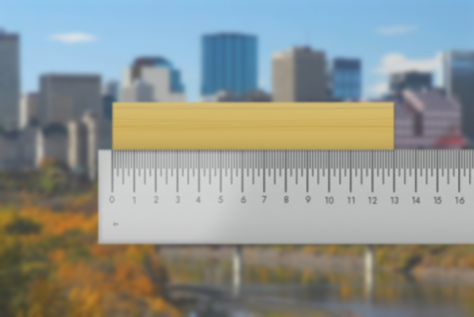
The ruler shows 13 in
